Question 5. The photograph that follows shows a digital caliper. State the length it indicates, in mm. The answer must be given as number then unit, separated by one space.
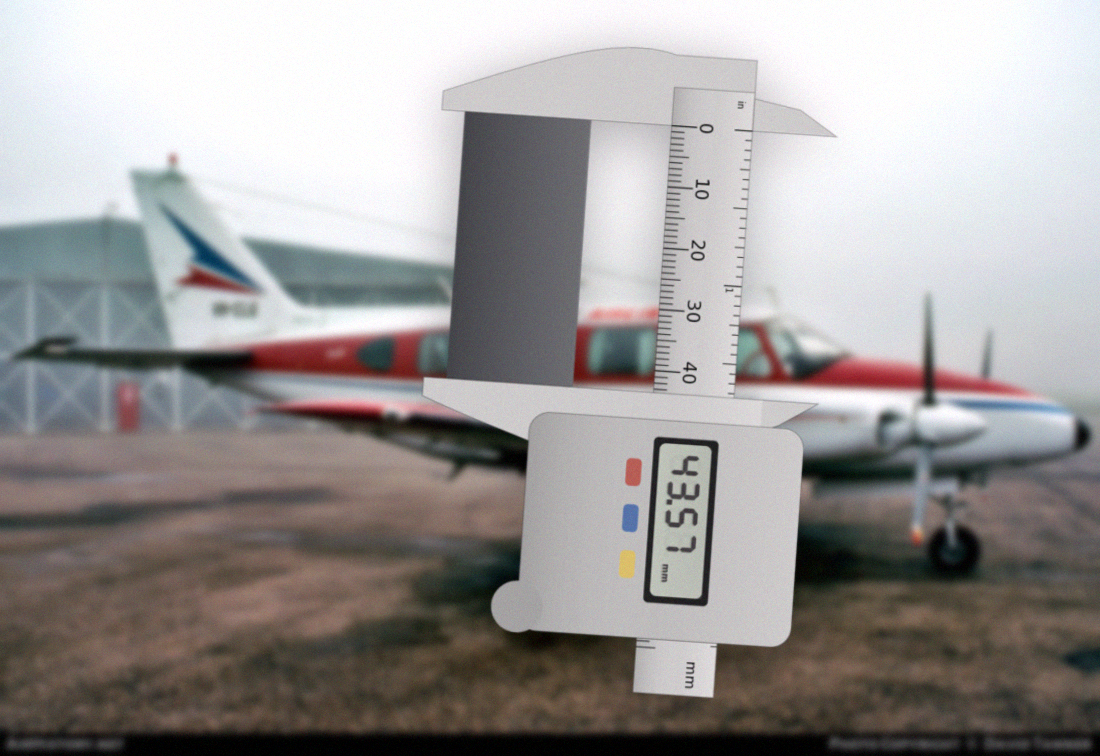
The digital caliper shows 43.57 mm
